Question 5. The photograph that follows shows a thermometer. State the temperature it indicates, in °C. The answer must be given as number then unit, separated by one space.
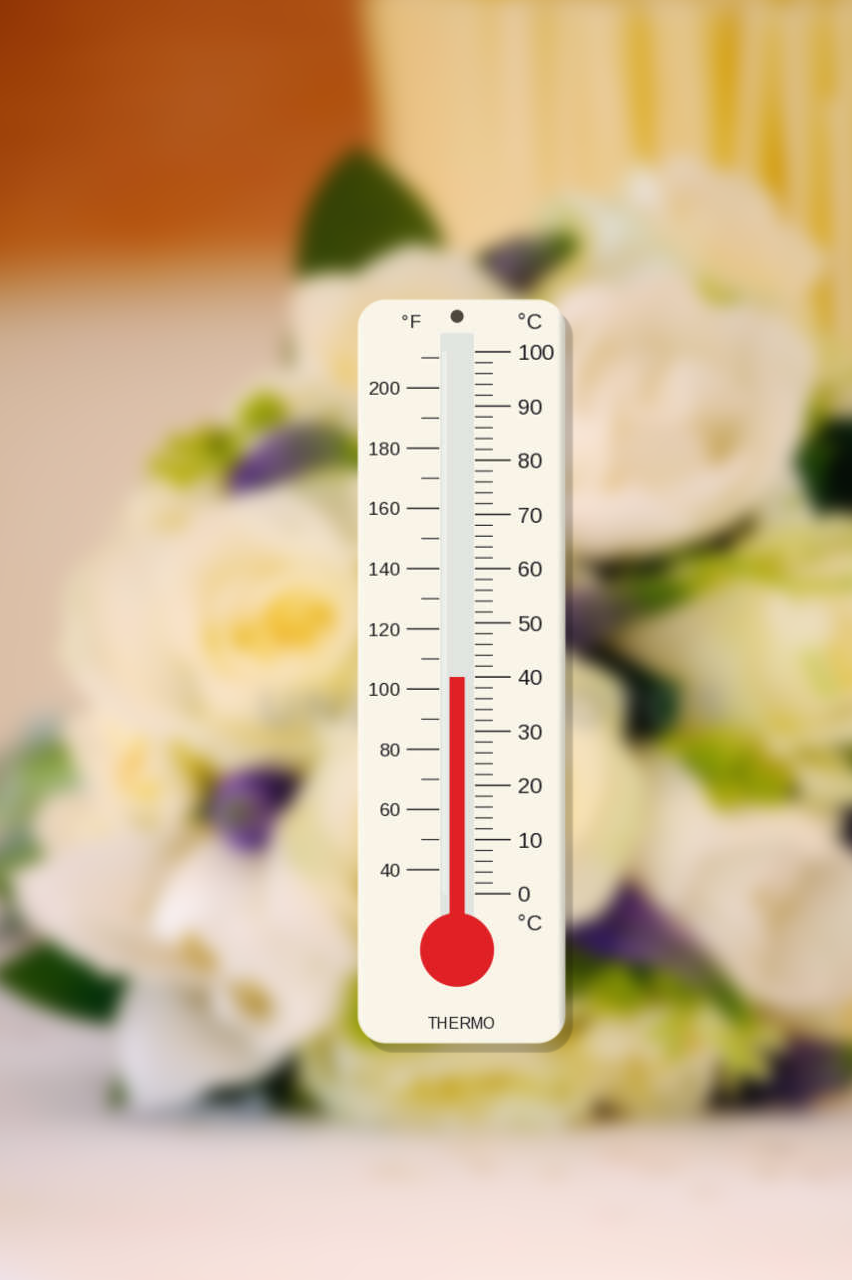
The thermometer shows 40 °C
